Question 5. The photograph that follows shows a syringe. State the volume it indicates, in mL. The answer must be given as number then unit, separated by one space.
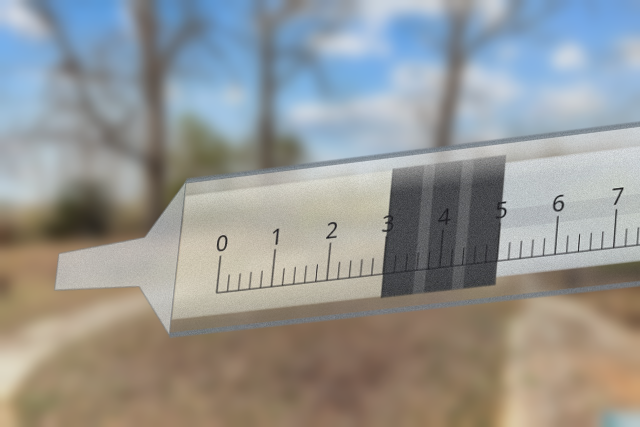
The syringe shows 3 mL
